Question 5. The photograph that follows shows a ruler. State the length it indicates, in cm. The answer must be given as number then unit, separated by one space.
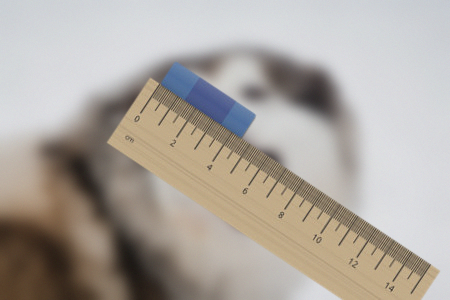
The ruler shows 4.5 cm
